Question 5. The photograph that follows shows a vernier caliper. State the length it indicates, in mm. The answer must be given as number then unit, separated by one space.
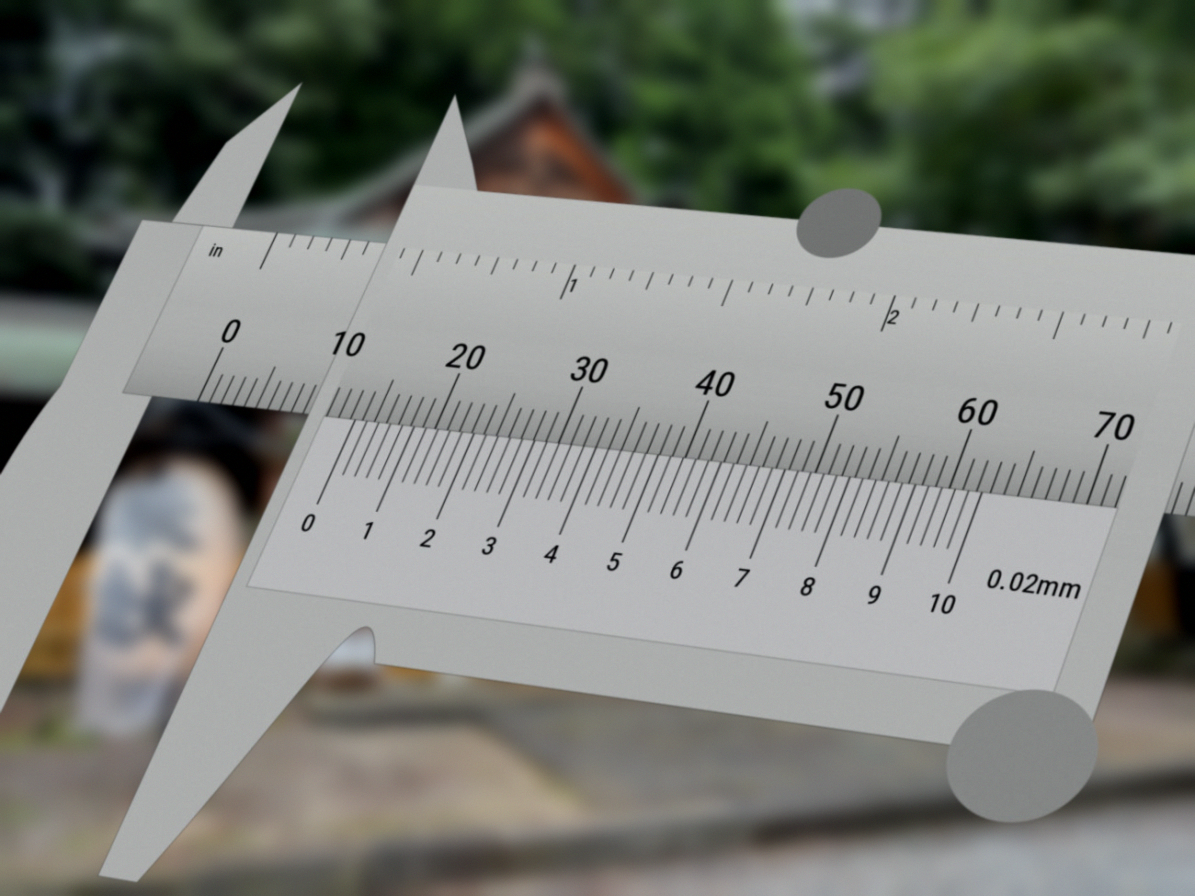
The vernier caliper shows 13.4 mm
